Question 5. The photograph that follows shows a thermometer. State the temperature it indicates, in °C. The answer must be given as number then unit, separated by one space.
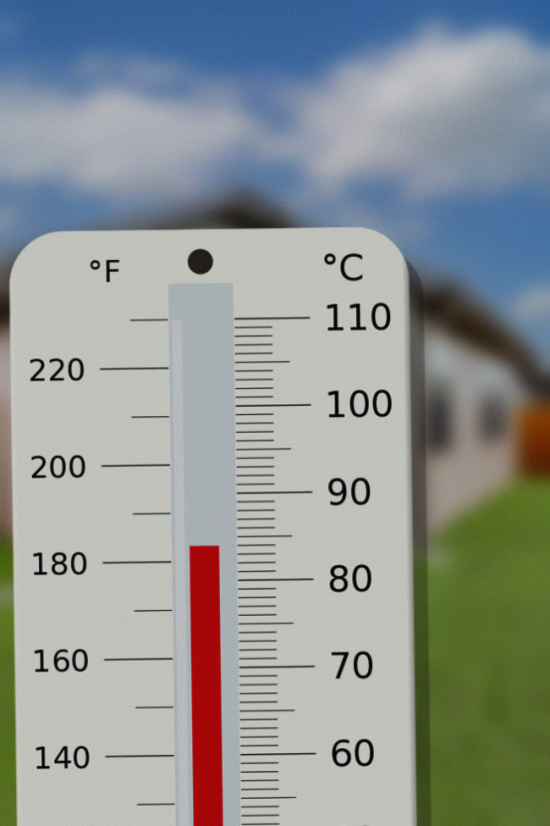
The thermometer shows 84 °C
